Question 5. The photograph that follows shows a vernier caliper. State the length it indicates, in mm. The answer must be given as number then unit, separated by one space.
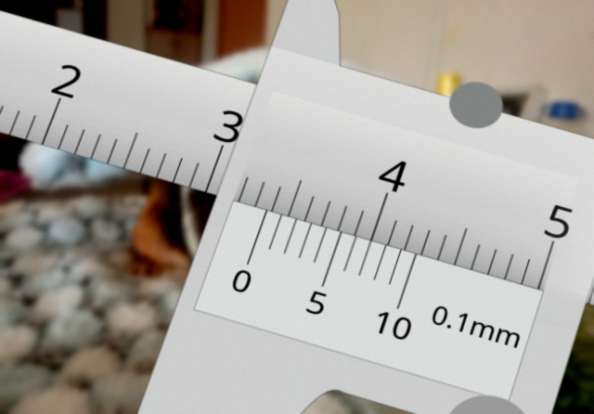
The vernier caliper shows 33.7 mm
